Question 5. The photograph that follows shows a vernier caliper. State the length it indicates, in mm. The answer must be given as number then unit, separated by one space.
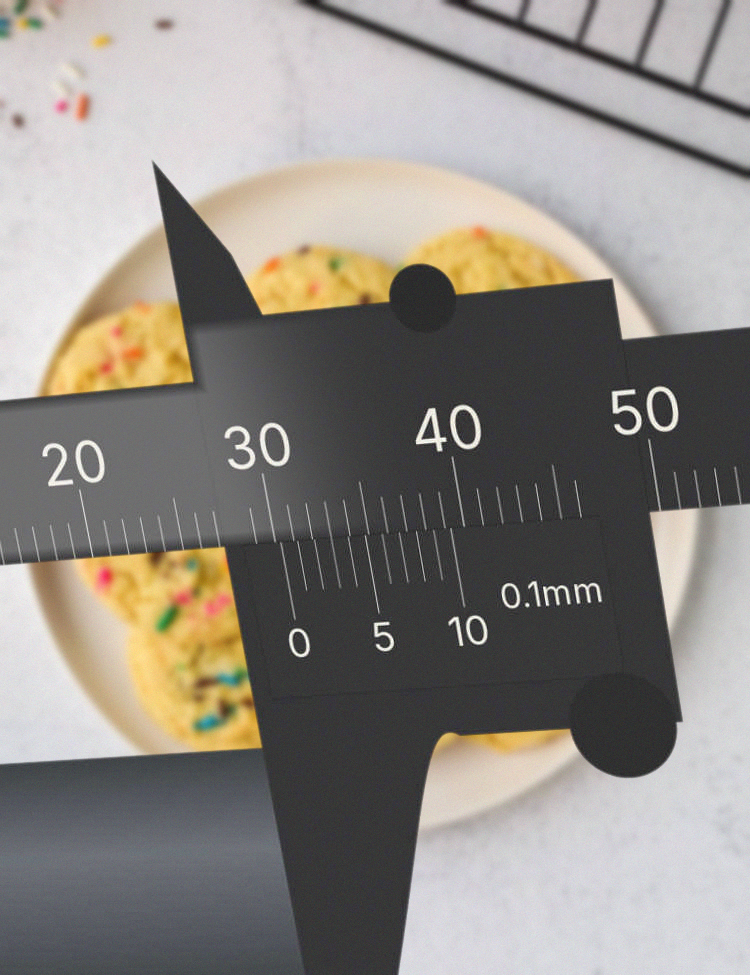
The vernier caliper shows 30.3 mm
